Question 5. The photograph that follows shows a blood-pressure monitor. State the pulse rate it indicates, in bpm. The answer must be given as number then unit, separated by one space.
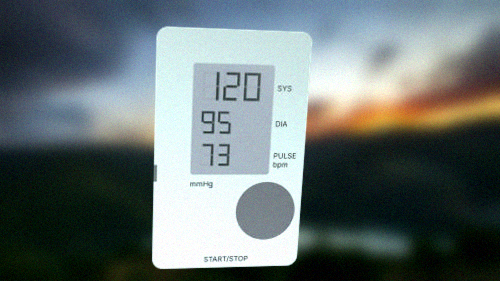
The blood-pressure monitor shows 73 bpm
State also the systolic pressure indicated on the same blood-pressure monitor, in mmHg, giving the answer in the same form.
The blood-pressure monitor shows 120 mmHg
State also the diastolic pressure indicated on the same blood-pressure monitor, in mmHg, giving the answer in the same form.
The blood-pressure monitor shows 95 mmHg
